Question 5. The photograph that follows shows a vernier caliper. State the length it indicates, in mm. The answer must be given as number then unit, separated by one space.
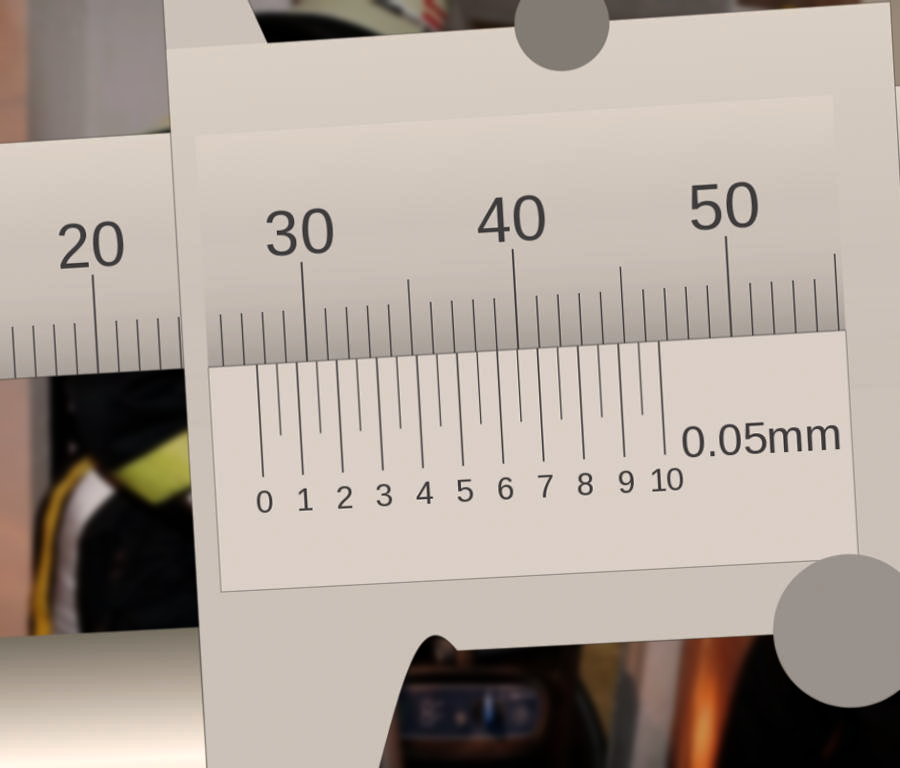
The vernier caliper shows 27.6 mm
